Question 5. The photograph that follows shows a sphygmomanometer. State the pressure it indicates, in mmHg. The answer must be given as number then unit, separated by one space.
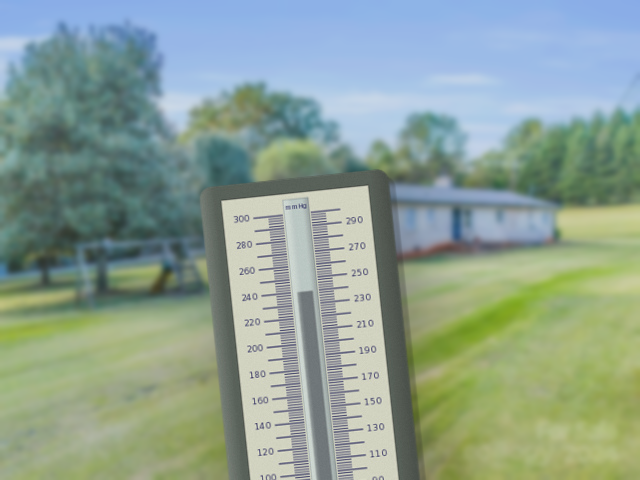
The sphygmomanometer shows 240 mmHg
